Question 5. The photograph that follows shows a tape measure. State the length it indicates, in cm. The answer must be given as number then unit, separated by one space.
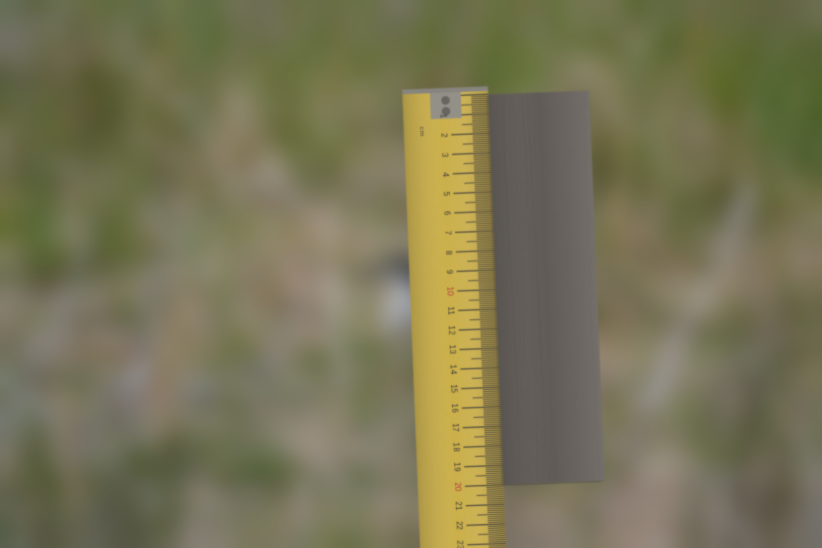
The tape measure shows 20 cm
